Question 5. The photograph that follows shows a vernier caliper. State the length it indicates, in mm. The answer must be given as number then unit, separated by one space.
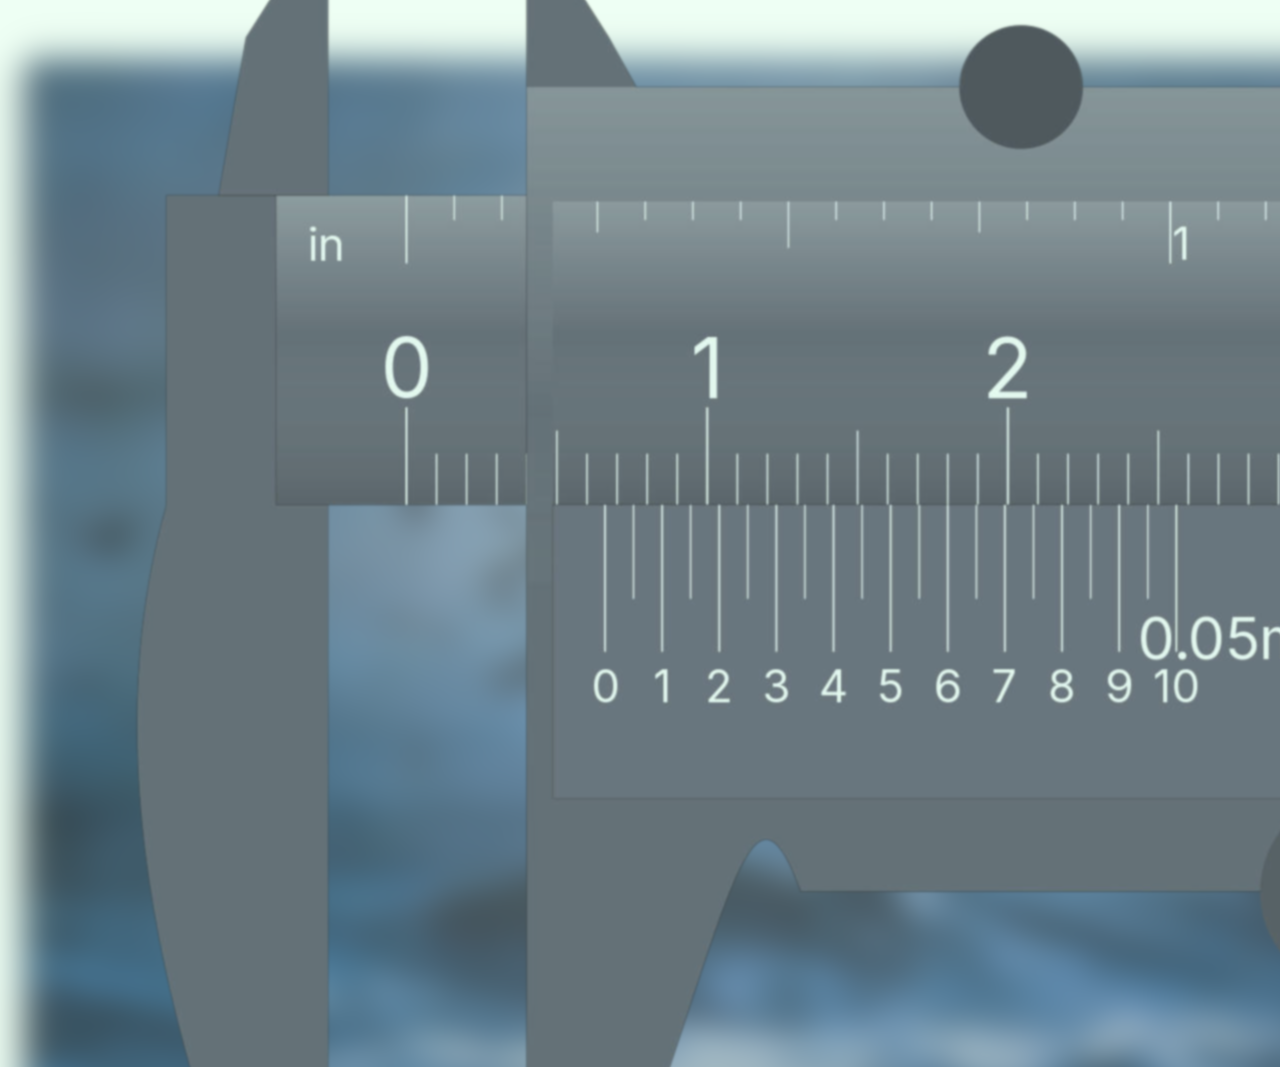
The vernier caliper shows 6.6 mm
